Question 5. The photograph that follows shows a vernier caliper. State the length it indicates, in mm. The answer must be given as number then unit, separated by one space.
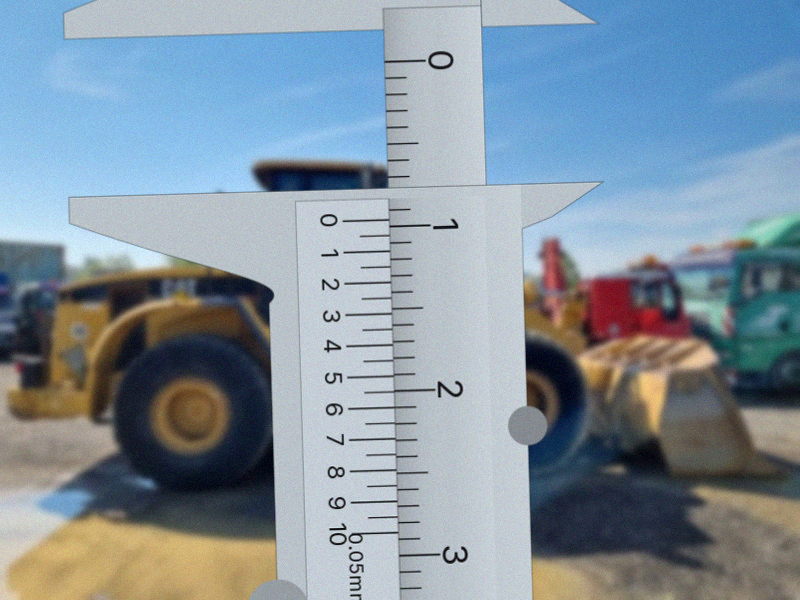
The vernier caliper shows 9.6 mm
